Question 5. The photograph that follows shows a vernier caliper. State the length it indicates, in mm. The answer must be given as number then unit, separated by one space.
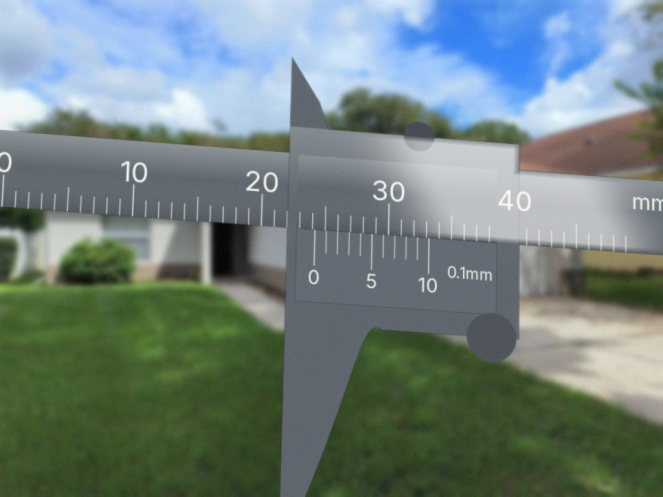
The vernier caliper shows 24.2 mm
